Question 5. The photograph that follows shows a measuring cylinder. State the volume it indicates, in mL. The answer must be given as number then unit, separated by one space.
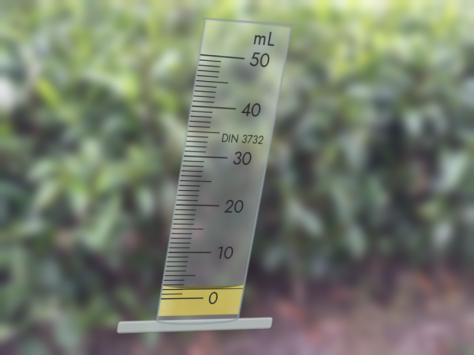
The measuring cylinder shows 2 mL
